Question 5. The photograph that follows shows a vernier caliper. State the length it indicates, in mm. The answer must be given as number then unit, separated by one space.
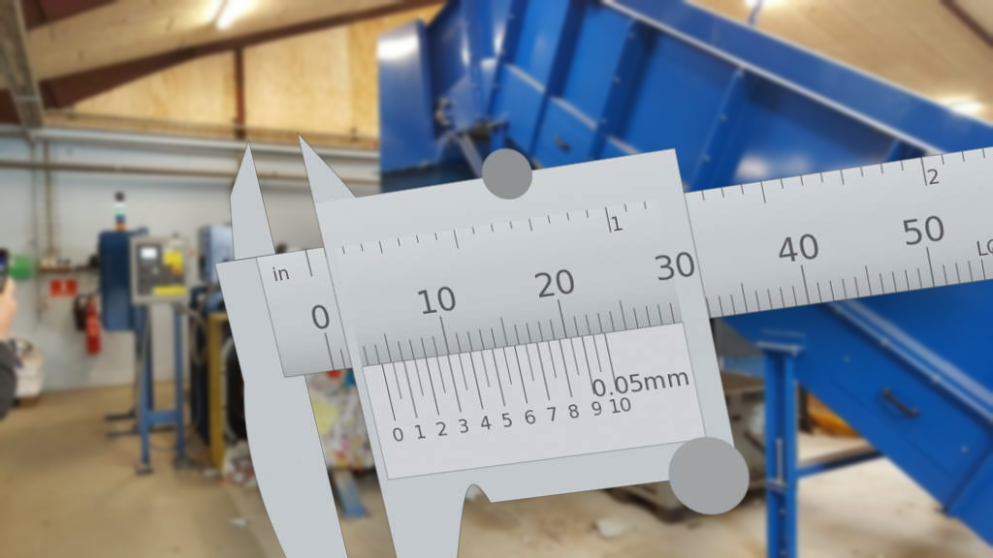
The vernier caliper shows 4.2 mm
